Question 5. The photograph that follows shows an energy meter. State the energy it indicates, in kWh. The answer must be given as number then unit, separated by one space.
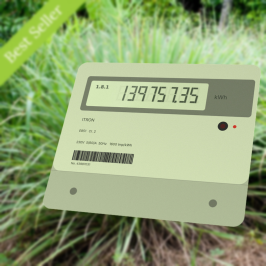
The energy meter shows 139757.35 kWh
